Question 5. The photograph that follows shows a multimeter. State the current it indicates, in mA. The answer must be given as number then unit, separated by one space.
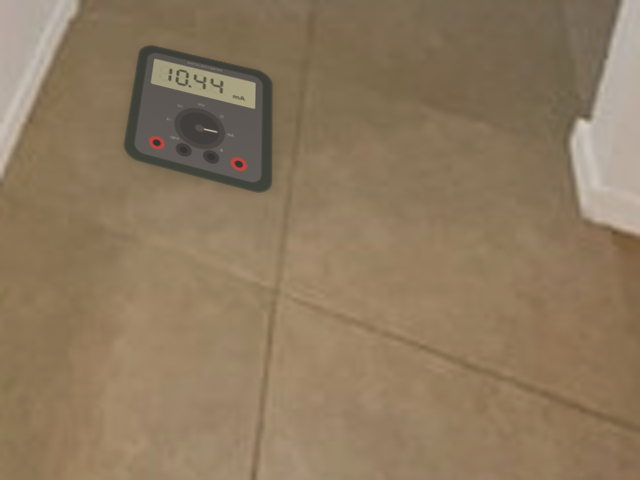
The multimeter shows 10.44 mA
